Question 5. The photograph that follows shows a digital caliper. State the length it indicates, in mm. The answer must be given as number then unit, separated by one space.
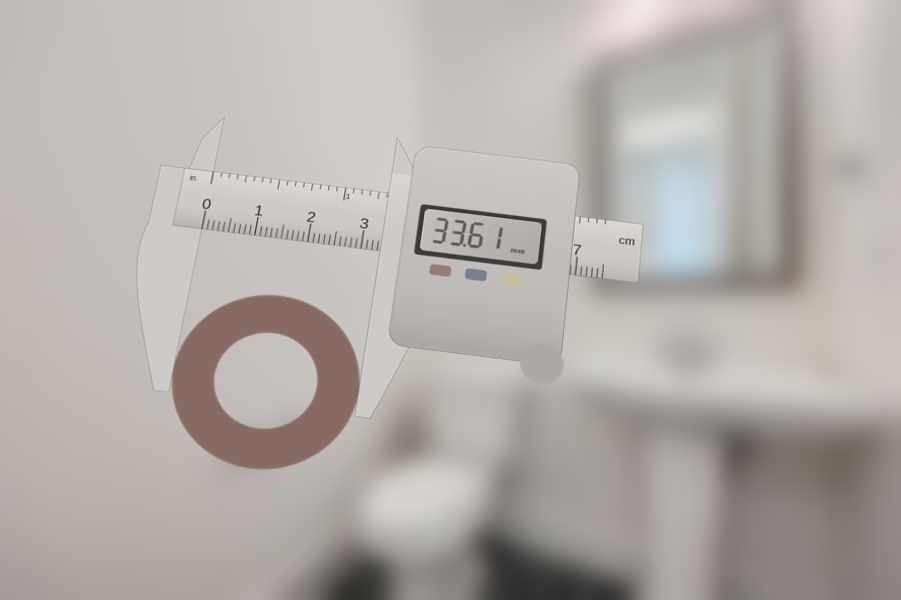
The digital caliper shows 33.61 mm
